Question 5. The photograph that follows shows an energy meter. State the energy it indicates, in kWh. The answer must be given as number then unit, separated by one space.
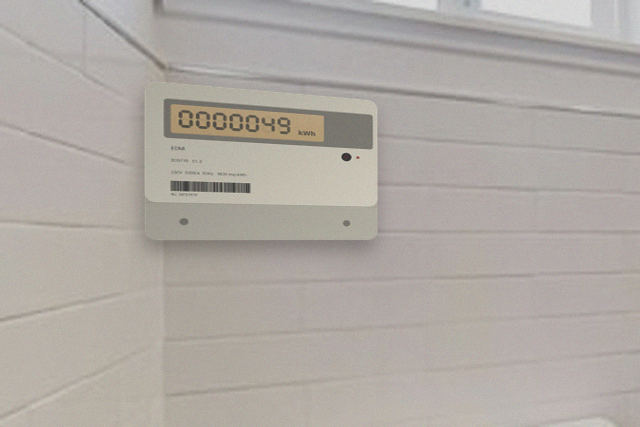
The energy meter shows 49 kWh
